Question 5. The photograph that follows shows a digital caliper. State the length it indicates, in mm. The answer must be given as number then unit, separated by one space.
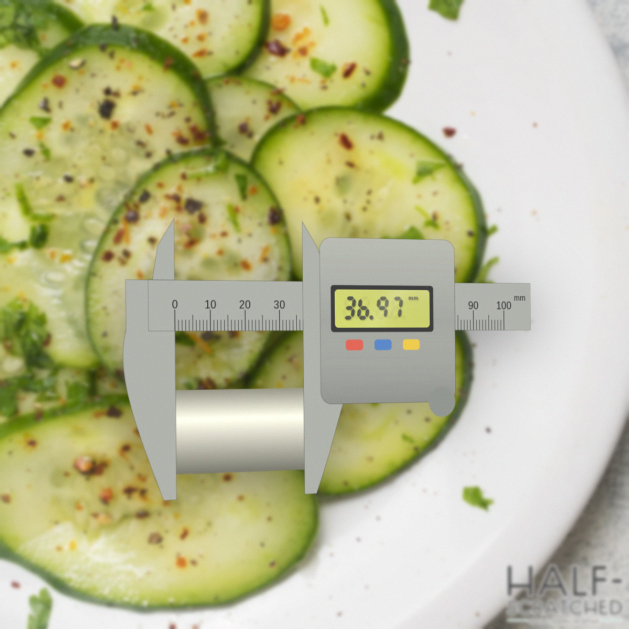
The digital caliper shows 36.97 mm
